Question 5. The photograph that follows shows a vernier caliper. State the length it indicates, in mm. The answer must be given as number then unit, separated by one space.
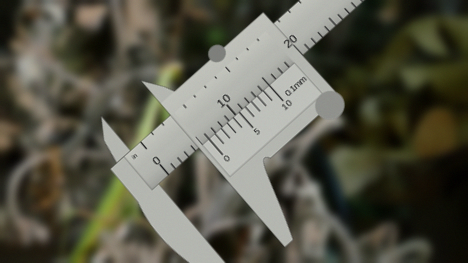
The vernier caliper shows 6.0 mm
